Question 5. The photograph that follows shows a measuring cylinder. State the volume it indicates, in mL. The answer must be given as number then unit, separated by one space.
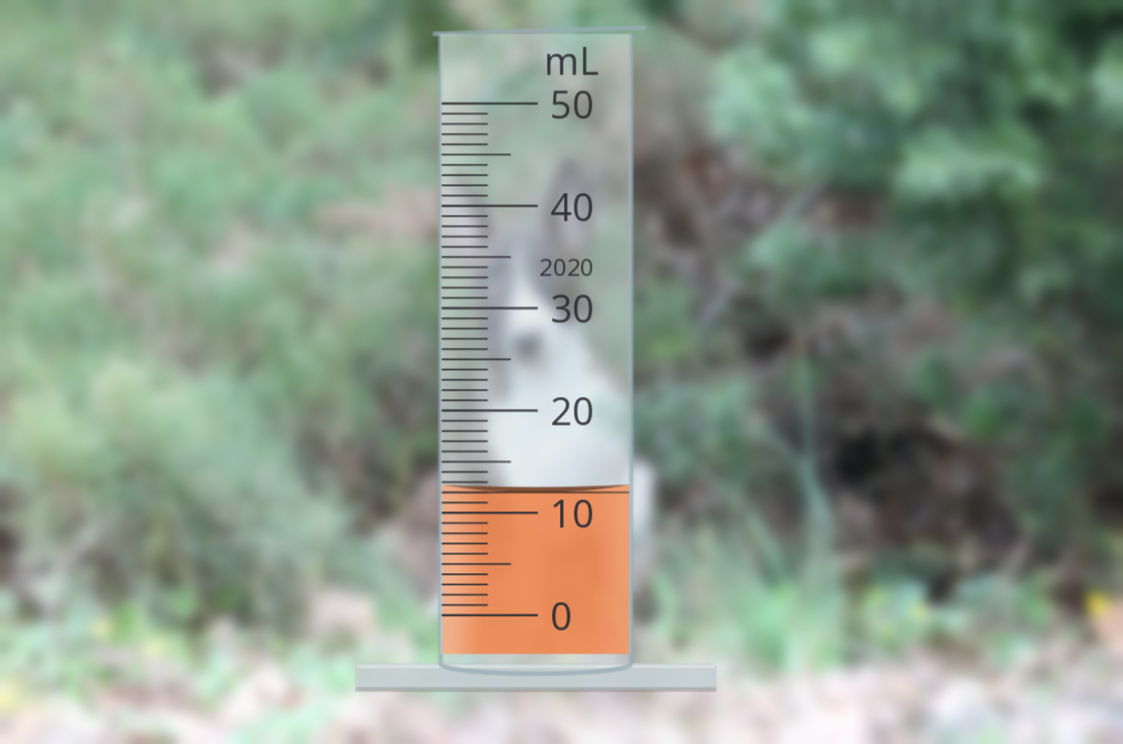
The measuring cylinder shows 12 mL
